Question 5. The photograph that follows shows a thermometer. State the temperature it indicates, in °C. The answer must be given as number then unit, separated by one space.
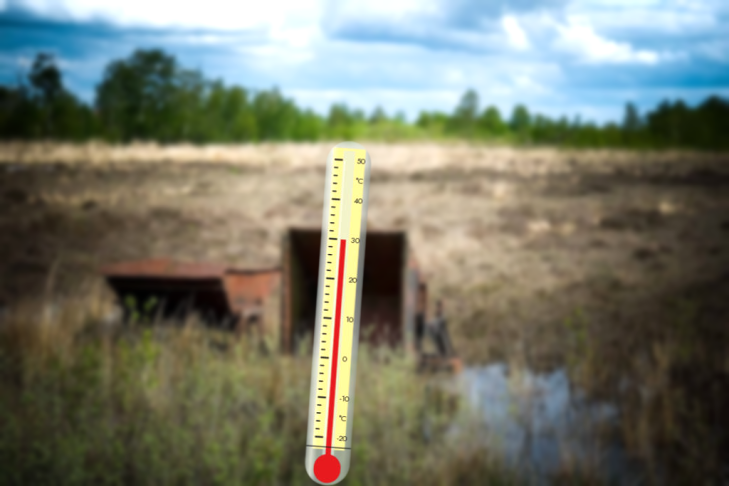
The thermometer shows 30 °C
